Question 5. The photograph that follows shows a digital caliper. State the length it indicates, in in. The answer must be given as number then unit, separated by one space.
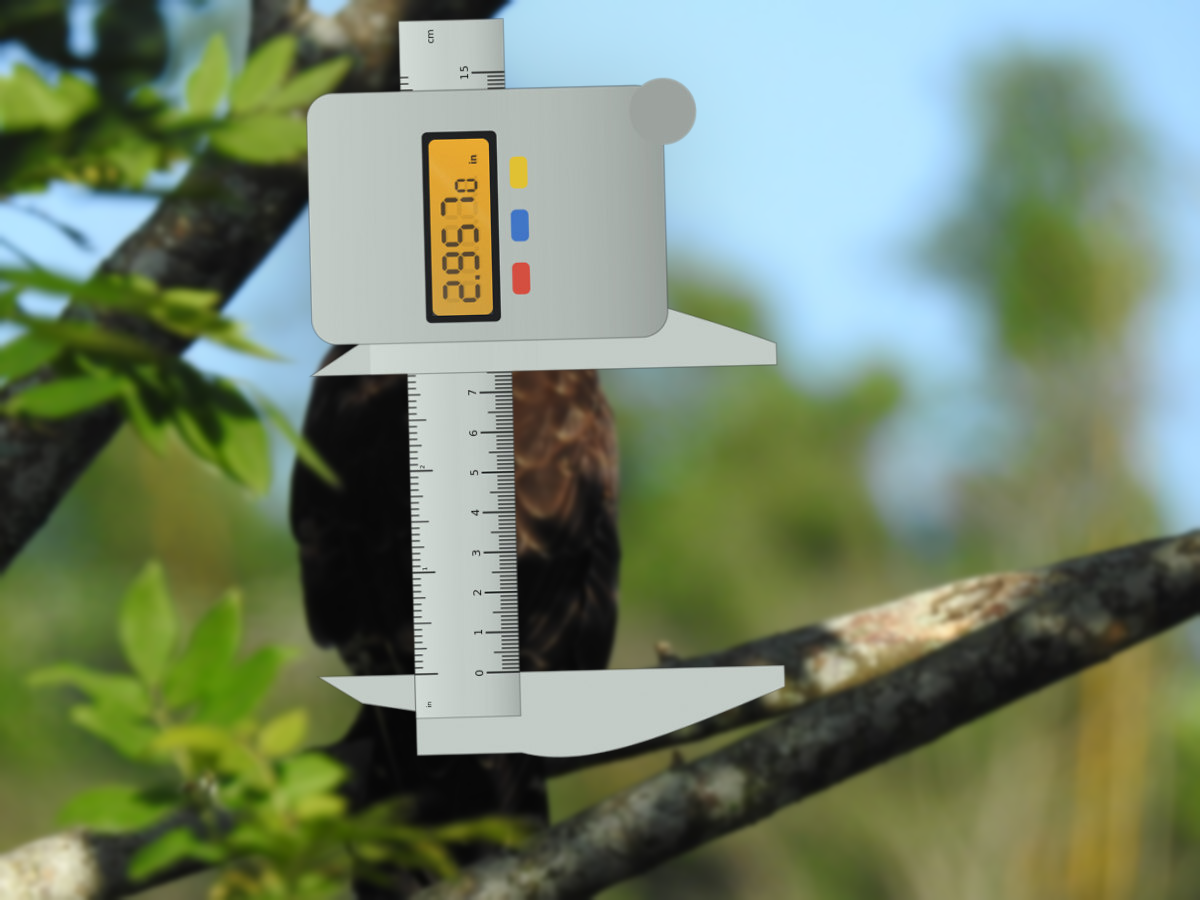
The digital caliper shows 2.9570 in
